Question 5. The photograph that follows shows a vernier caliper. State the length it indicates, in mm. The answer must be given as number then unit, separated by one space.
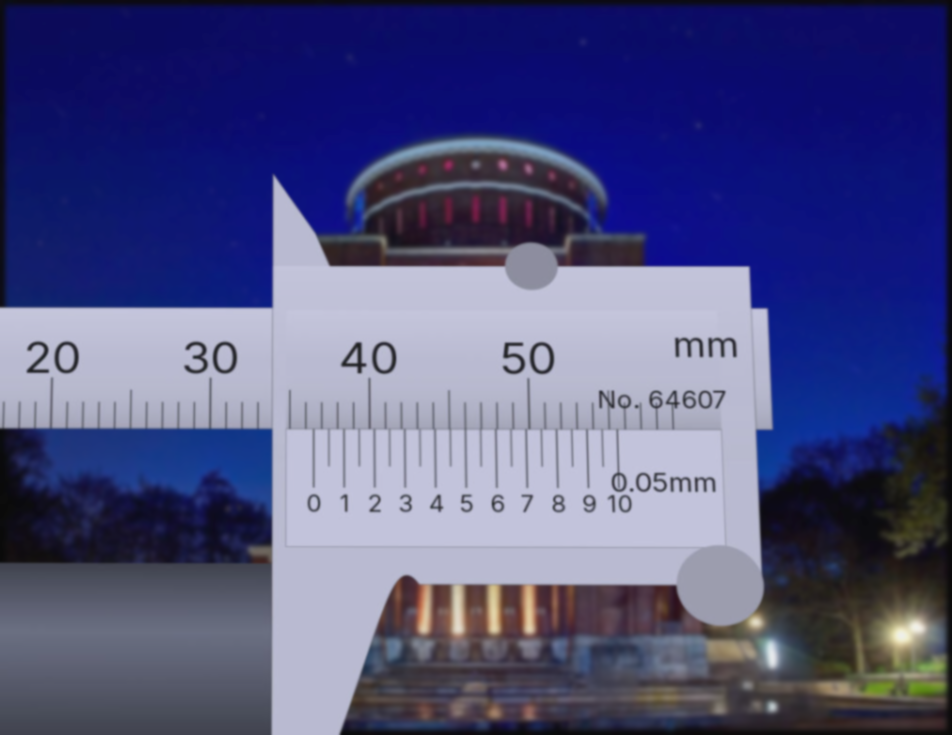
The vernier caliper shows 36.5 mm
